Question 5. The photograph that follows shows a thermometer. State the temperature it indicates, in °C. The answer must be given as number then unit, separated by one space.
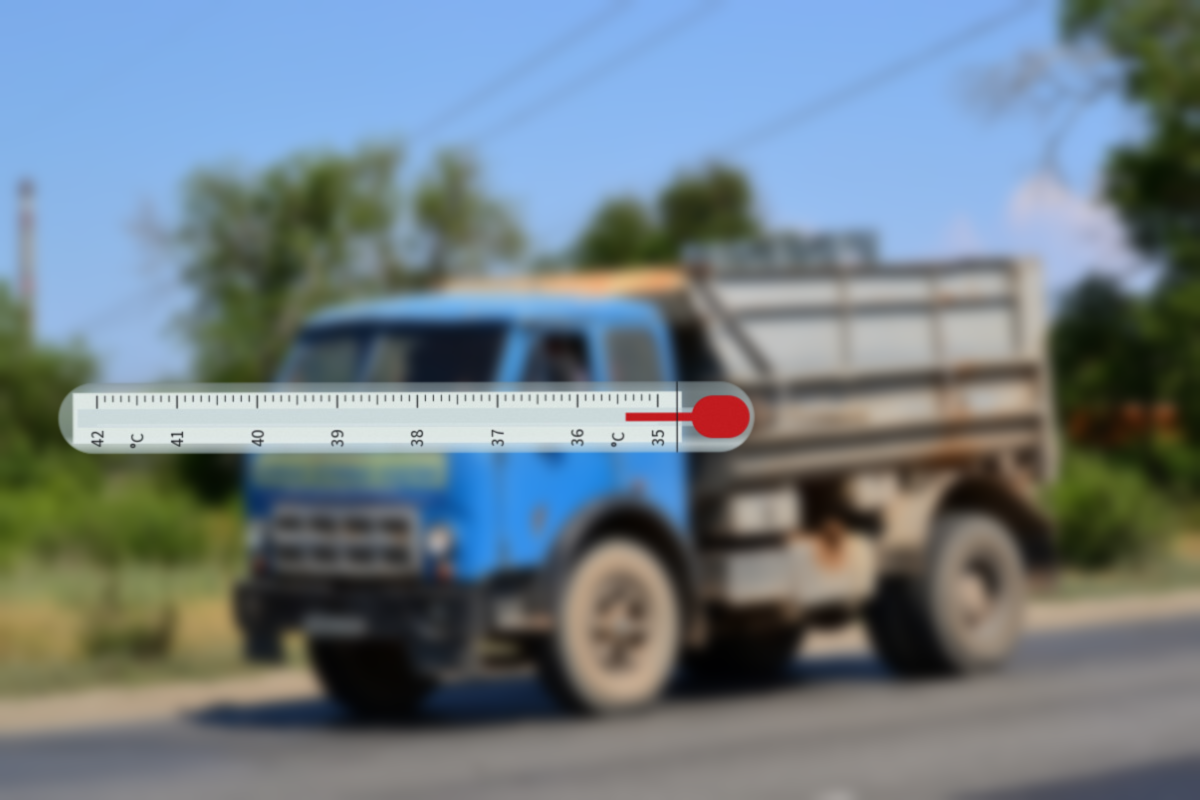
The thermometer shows 35.4 °C
